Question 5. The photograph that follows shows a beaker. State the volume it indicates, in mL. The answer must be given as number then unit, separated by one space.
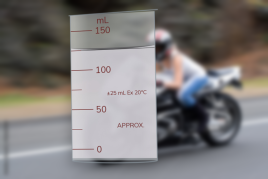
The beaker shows 125 mL
